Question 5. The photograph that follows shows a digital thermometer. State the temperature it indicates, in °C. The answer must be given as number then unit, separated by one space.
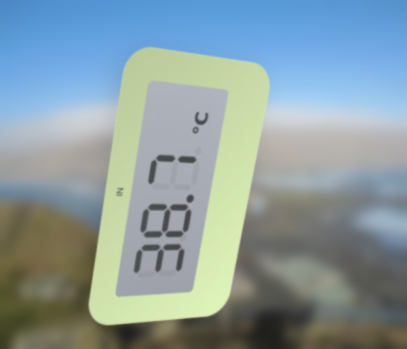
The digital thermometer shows 38.7 °C
